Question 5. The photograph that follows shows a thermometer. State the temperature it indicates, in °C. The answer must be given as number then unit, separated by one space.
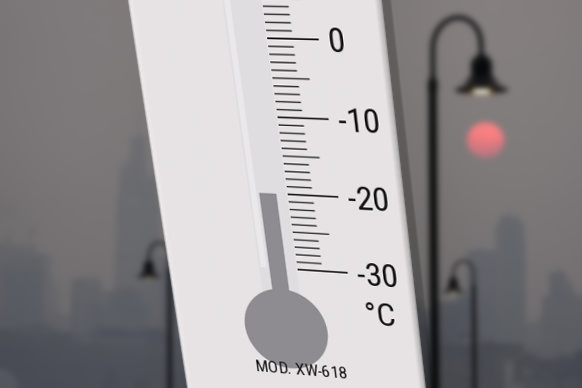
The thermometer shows -20 °C
